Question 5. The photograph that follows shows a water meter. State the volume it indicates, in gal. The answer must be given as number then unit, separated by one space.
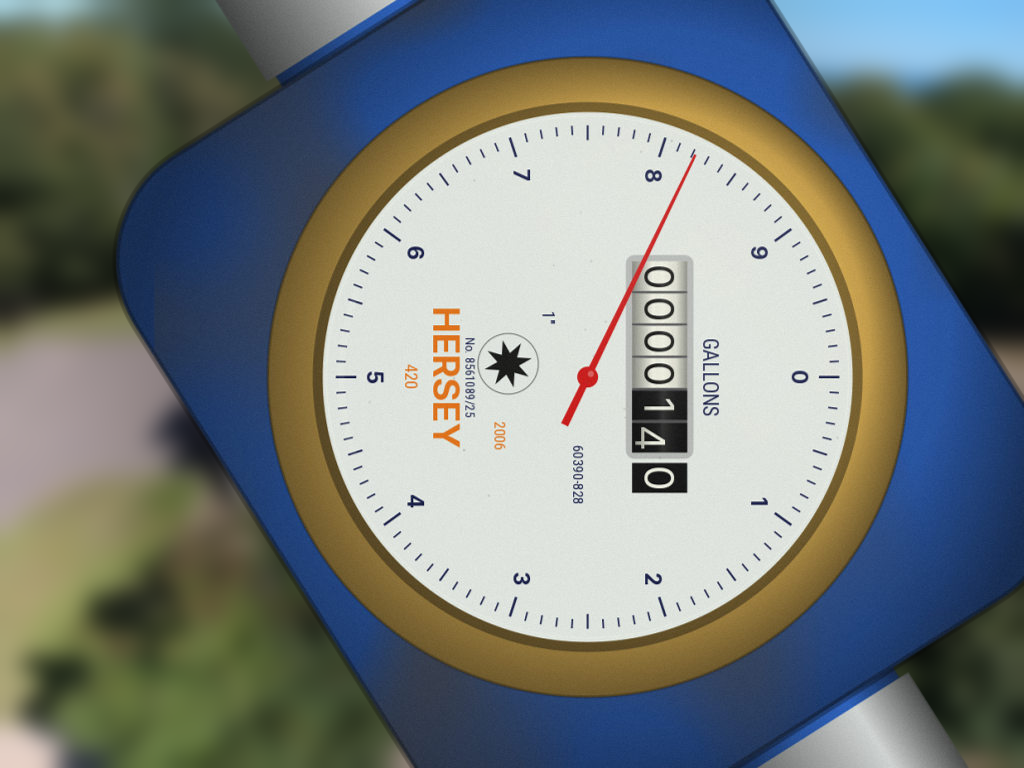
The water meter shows 138.2 gal
